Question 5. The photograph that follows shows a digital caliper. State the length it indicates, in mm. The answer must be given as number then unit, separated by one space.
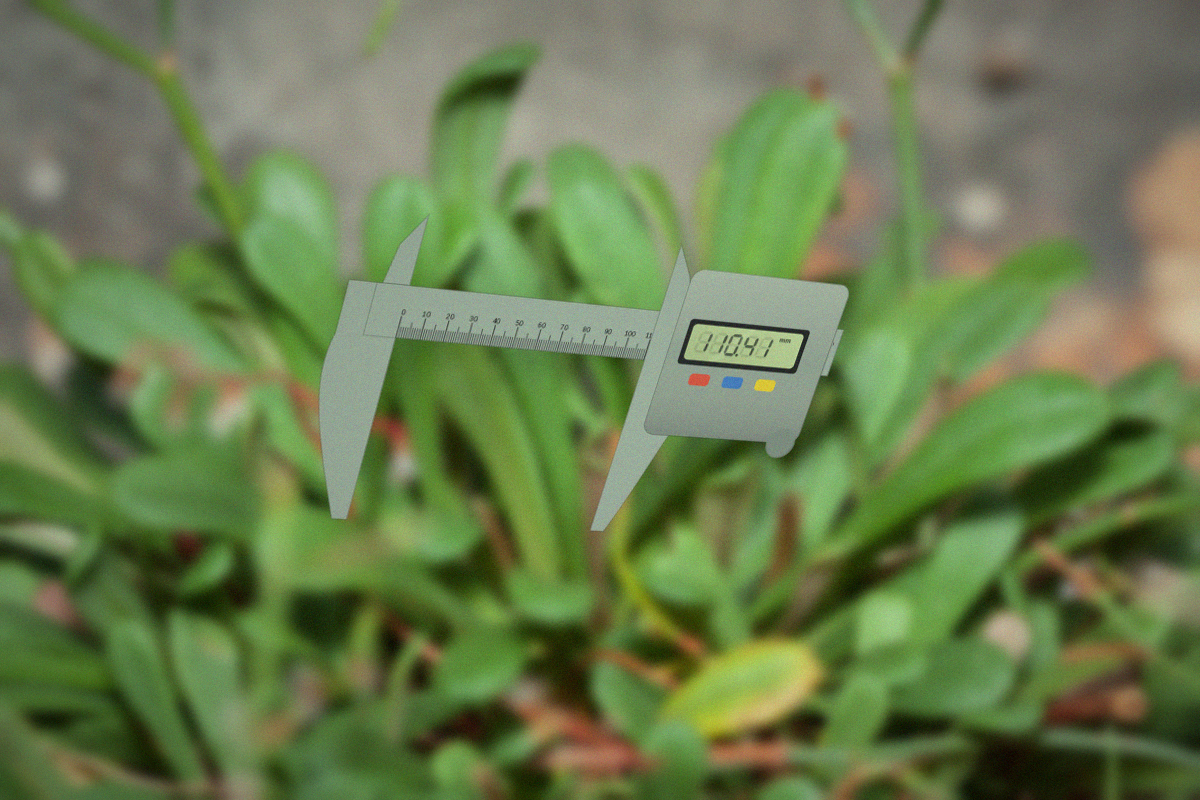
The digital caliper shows 110.41 mm
